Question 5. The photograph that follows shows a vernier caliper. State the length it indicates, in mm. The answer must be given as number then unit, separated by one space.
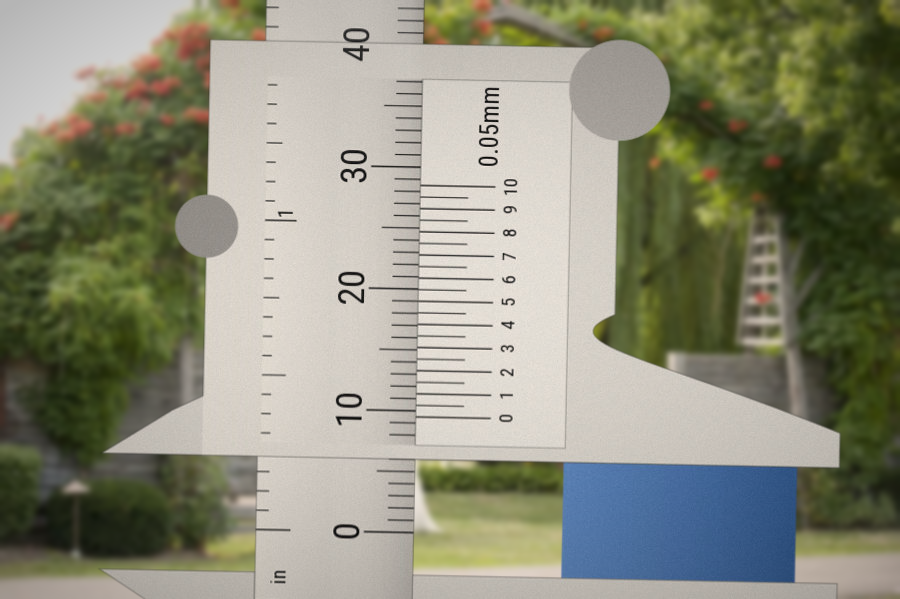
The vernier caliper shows 9.5 mm
